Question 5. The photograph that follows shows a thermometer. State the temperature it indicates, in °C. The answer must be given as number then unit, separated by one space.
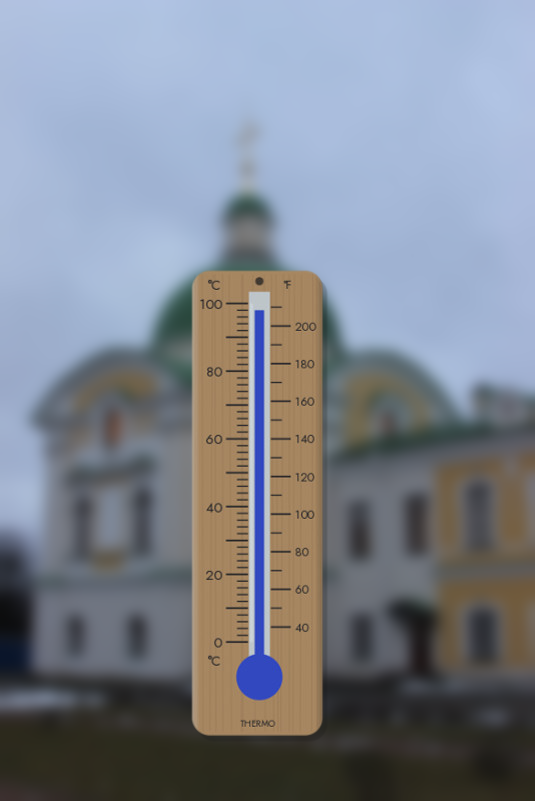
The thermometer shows 98 °C
